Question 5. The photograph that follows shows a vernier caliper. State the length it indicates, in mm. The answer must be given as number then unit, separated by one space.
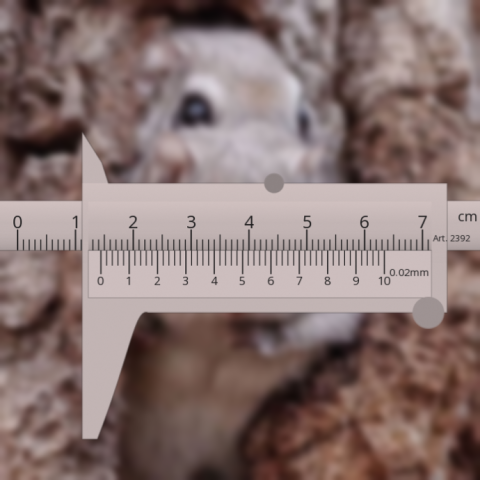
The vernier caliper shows 14.4 mm
